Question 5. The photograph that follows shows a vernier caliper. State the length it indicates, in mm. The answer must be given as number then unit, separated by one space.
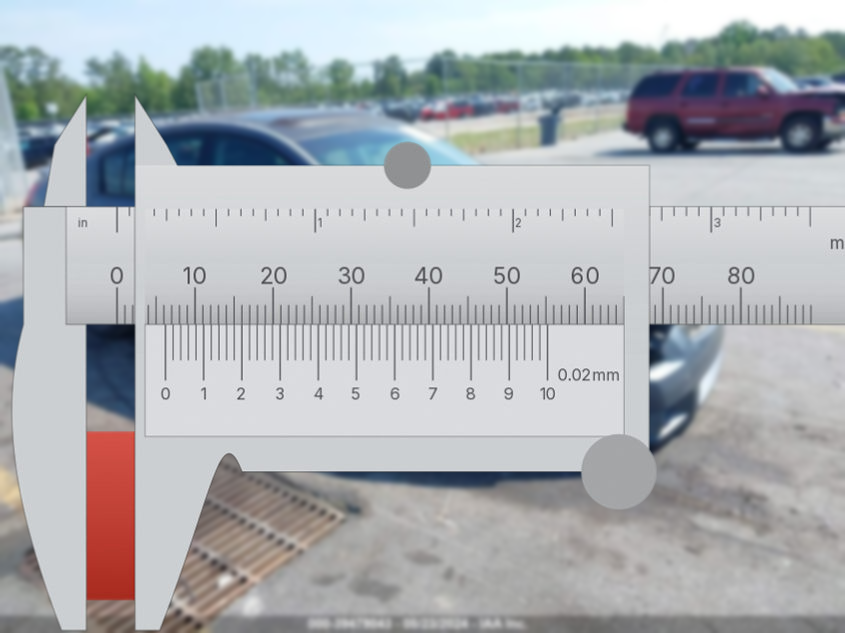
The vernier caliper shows 6.2 mm
